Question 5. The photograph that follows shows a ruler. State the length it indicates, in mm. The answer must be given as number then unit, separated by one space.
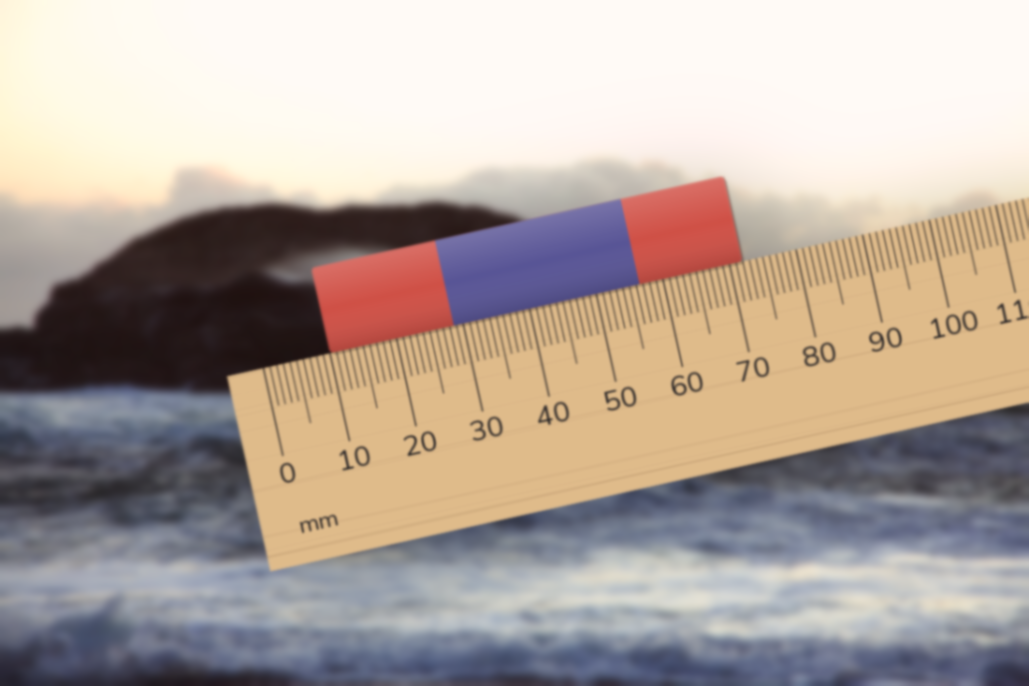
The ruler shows 62 mm
